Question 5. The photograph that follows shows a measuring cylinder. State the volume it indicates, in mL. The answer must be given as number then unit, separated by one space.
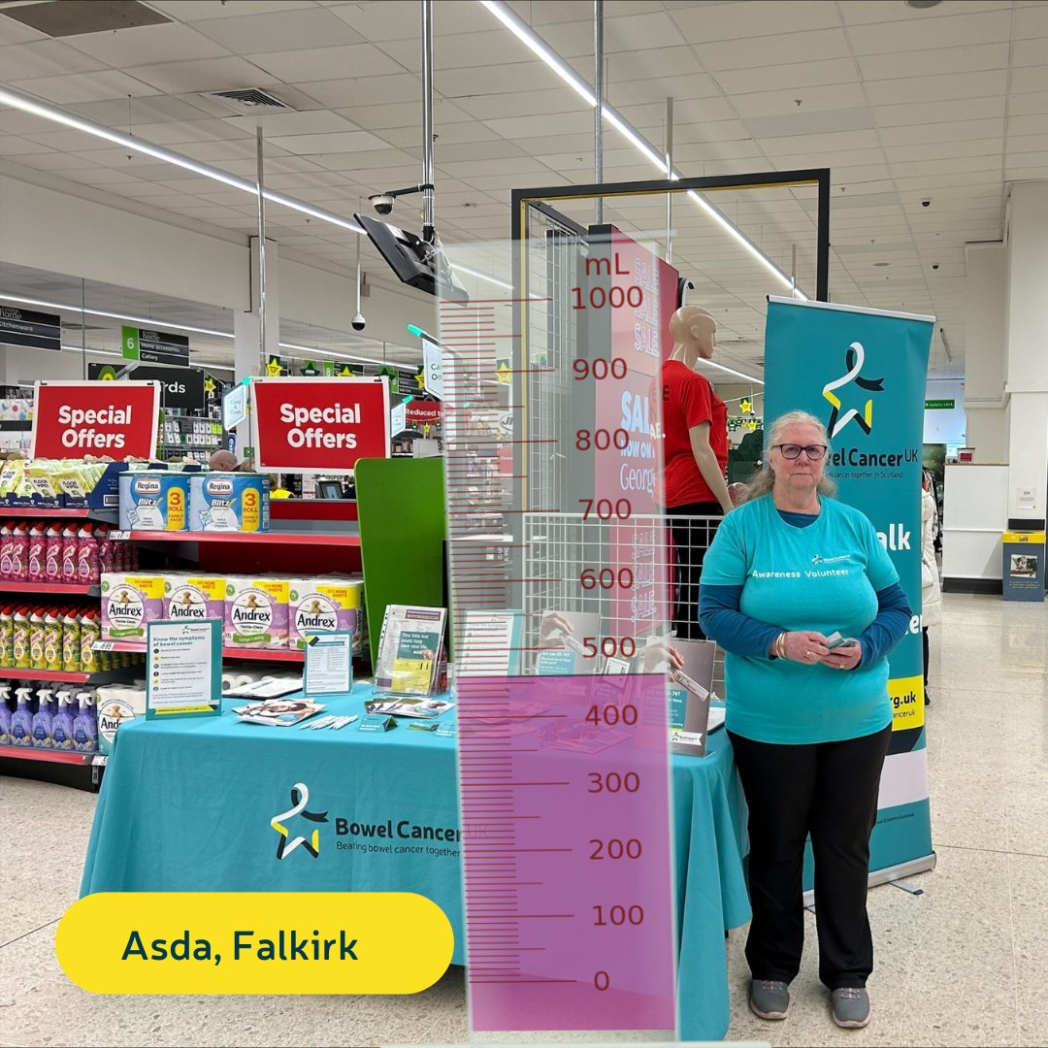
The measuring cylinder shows 460 mL
